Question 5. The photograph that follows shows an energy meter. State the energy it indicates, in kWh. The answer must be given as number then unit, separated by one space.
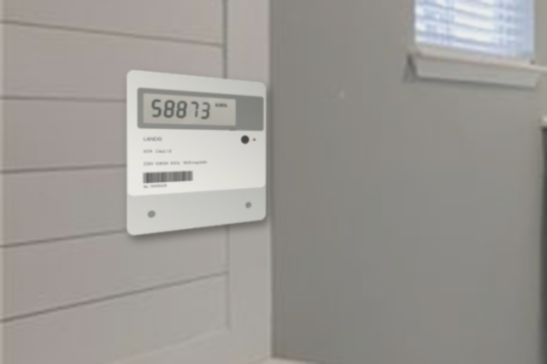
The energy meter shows 58873 kWh
